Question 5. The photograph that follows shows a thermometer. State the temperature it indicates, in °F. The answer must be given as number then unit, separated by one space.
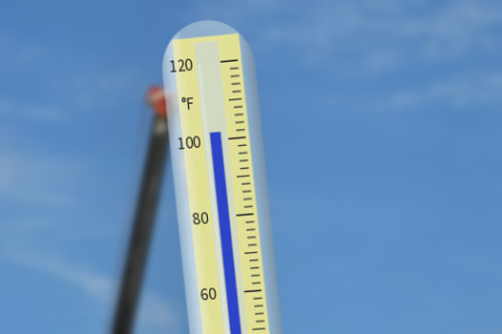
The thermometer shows 102 °F
